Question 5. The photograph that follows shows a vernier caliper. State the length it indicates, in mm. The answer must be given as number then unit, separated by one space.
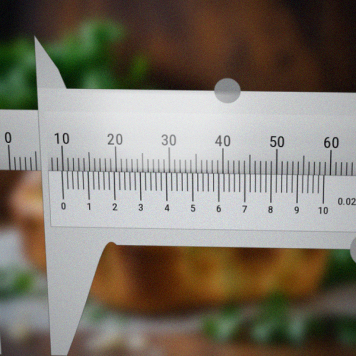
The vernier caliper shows 9.8 mm
